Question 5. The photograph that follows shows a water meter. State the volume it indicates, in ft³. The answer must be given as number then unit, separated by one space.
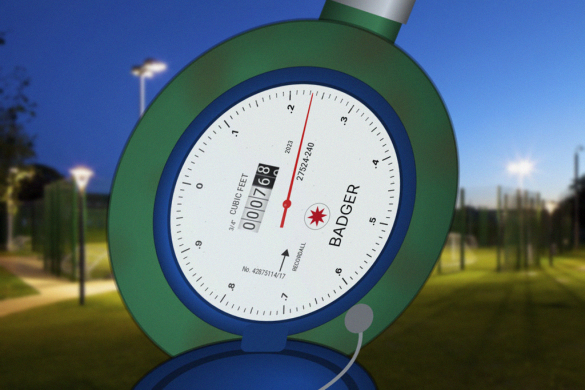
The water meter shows 768.23 ft³
